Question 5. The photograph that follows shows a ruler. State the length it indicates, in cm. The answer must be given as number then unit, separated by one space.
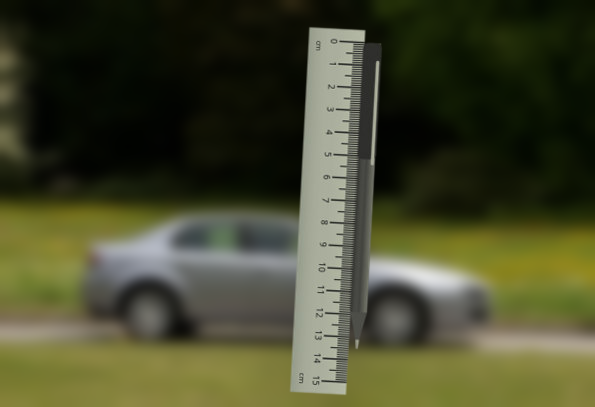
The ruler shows 13.5 cm
